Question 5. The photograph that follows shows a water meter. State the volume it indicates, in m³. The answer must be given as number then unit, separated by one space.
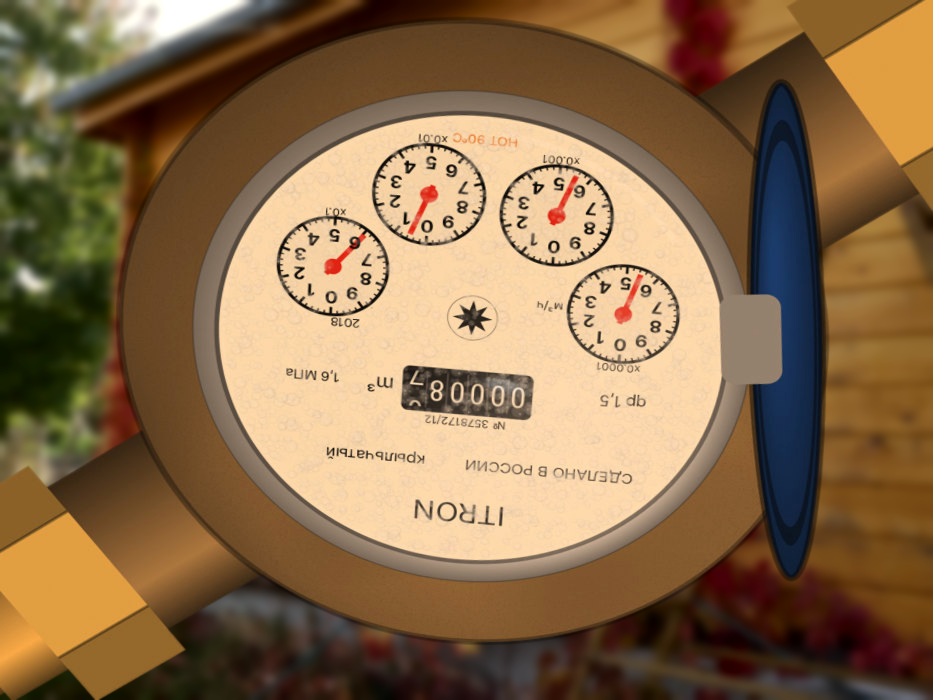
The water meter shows 86.6055 m³
